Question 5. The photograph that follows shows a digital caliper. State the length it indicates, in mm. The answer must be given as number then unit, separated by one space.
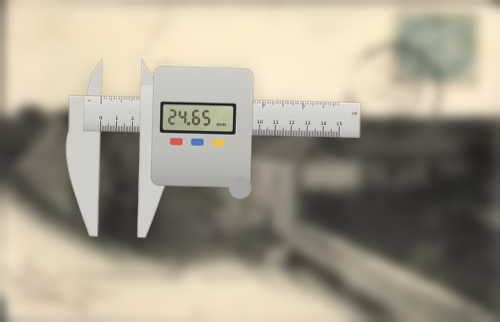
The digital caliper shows 24.65 mm
